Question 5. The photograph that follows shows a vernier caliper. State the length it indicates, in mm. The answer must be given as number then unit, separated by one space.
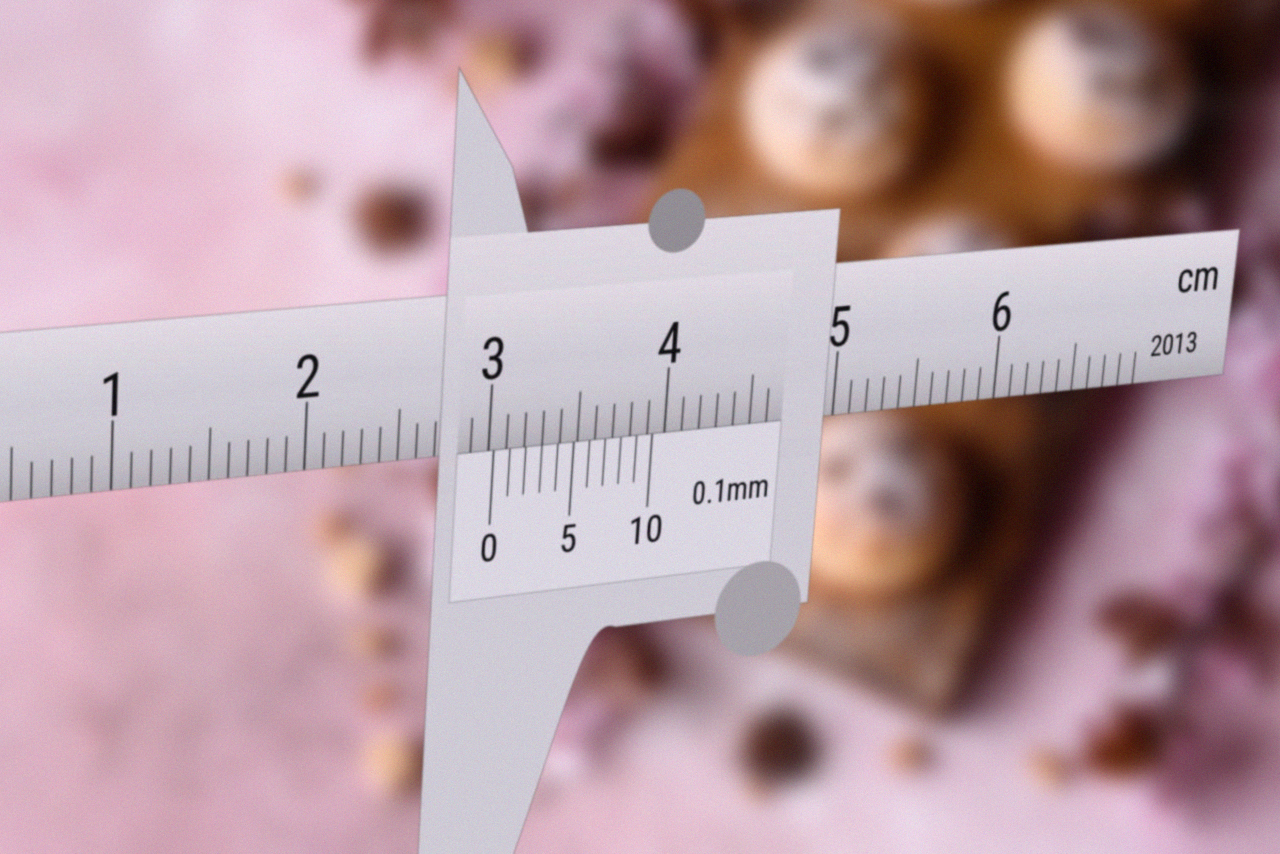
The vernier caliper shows 30.3 mm
